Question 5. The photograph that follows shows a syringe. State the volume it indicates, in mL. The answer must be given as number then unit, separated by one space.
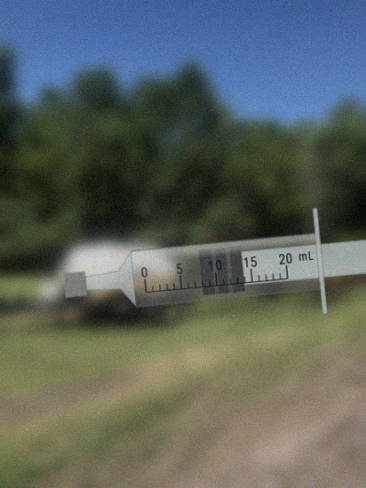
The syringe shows 8 mL
